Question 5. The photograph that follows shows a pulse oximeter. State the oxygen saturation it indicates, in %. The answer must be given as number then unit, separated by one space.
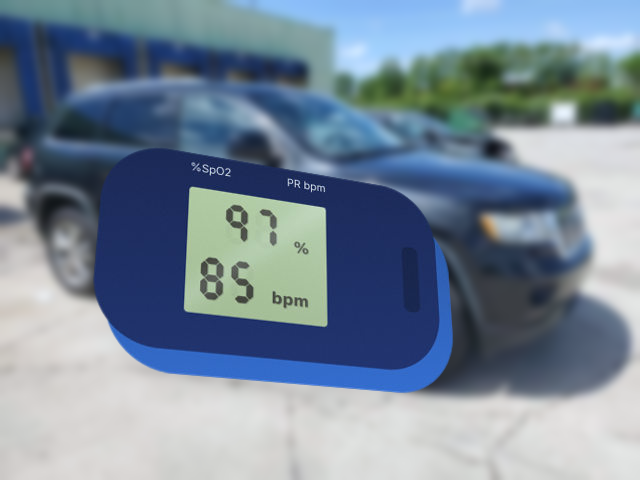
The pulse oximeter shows 97 %
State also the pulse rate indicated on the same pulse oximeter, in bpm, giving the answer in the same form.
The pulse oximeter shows 85 bpm
